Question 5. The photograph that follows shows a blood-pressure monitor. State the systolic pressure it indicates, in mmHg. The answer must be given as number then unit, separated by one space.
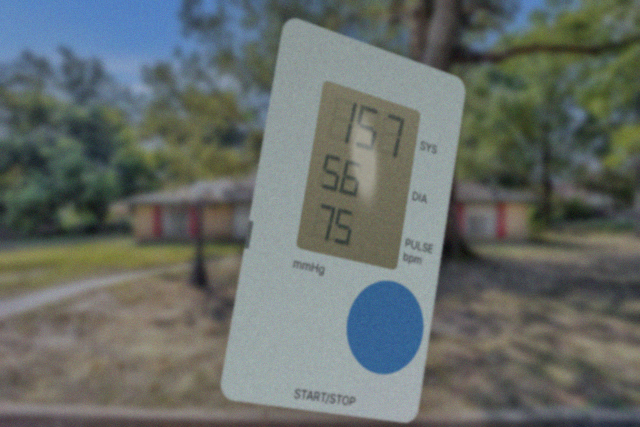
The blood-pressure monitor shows 157 mmHg
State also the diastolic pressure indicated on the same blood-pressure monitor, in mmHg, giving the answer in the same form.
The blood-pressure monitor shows 56 mmHg
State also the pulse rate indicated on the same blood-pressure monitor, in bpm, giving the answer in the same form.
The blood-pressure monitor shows 75 bpm
